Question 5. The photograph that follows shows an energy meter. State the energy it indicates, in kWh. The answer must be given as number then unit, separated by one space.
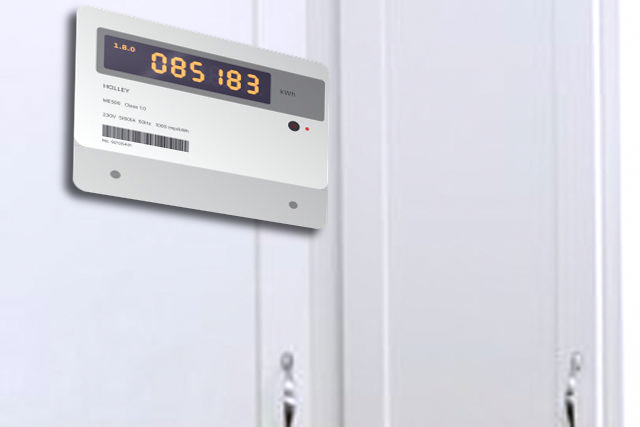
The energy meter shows 85183 kWh
